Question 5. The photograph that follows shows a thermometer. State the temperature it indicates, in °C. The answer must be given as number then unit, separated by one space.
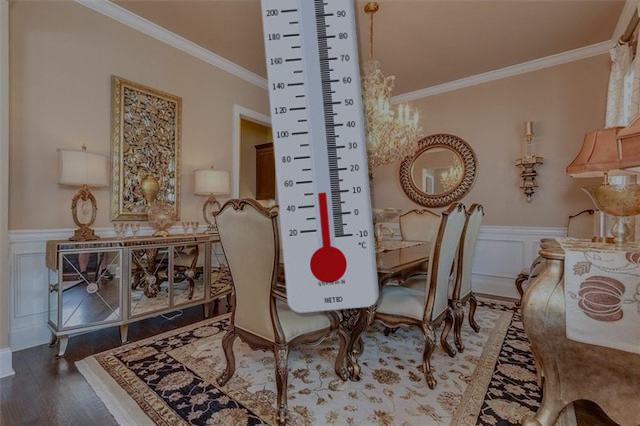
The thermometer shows 10 °C
